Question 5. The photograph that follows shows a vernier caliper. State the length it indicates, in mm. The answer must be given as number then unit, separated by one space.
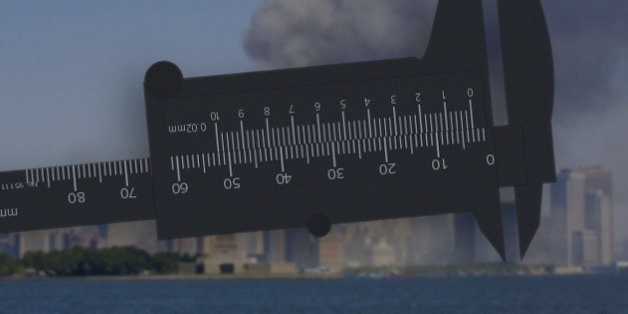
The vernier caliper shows 3.0 mm
